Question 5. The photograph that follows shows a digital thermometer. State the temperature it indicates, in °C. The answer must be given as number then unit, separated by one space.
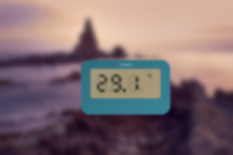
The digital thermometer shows 29.1 °C
